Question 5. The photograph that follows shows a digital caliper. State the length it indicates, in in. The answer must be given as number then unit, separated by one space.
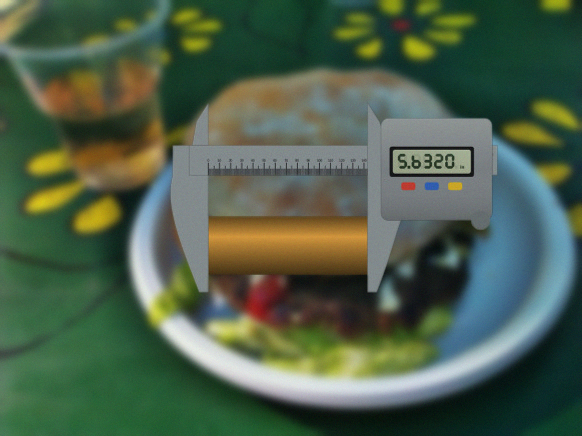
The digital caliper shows 5.6320 in
